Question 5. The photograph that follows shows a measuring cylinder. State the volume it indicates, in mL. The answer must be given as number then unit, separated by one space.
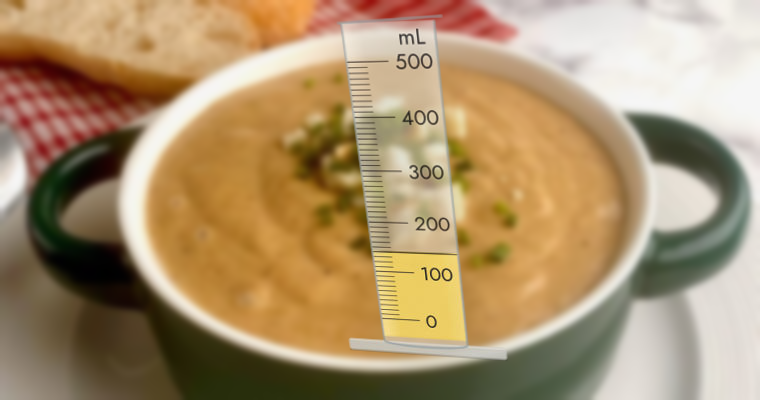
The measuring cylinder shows 140 mL
